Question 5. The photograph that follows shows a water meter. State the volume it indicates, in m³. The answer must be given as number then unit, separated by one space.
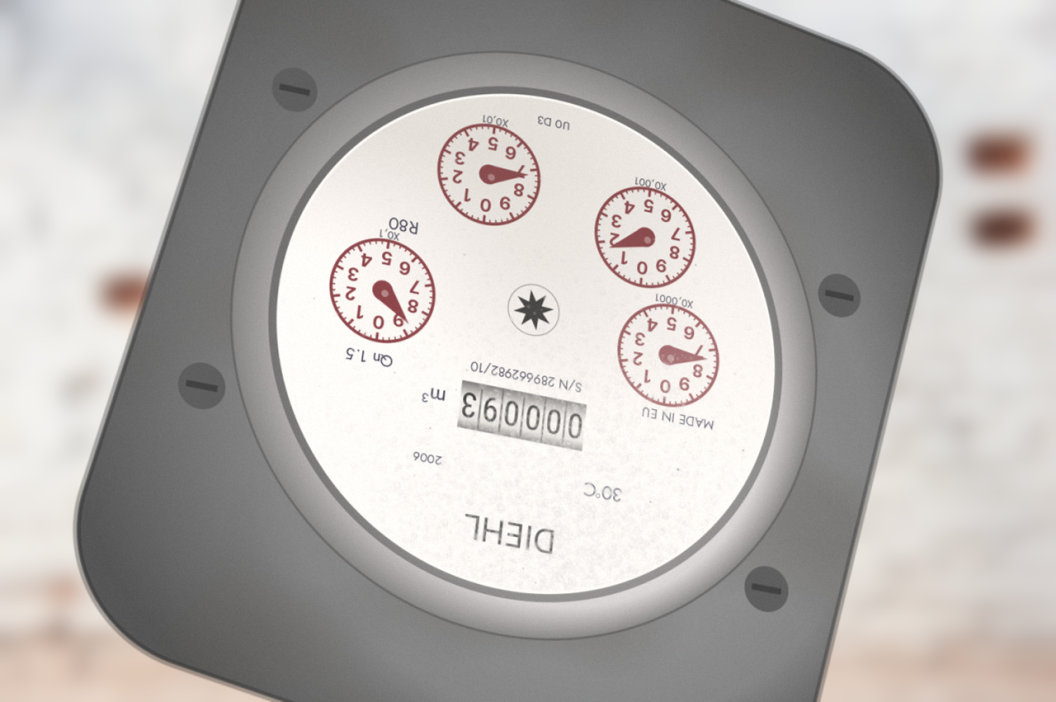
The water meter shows 93.8717 m³
